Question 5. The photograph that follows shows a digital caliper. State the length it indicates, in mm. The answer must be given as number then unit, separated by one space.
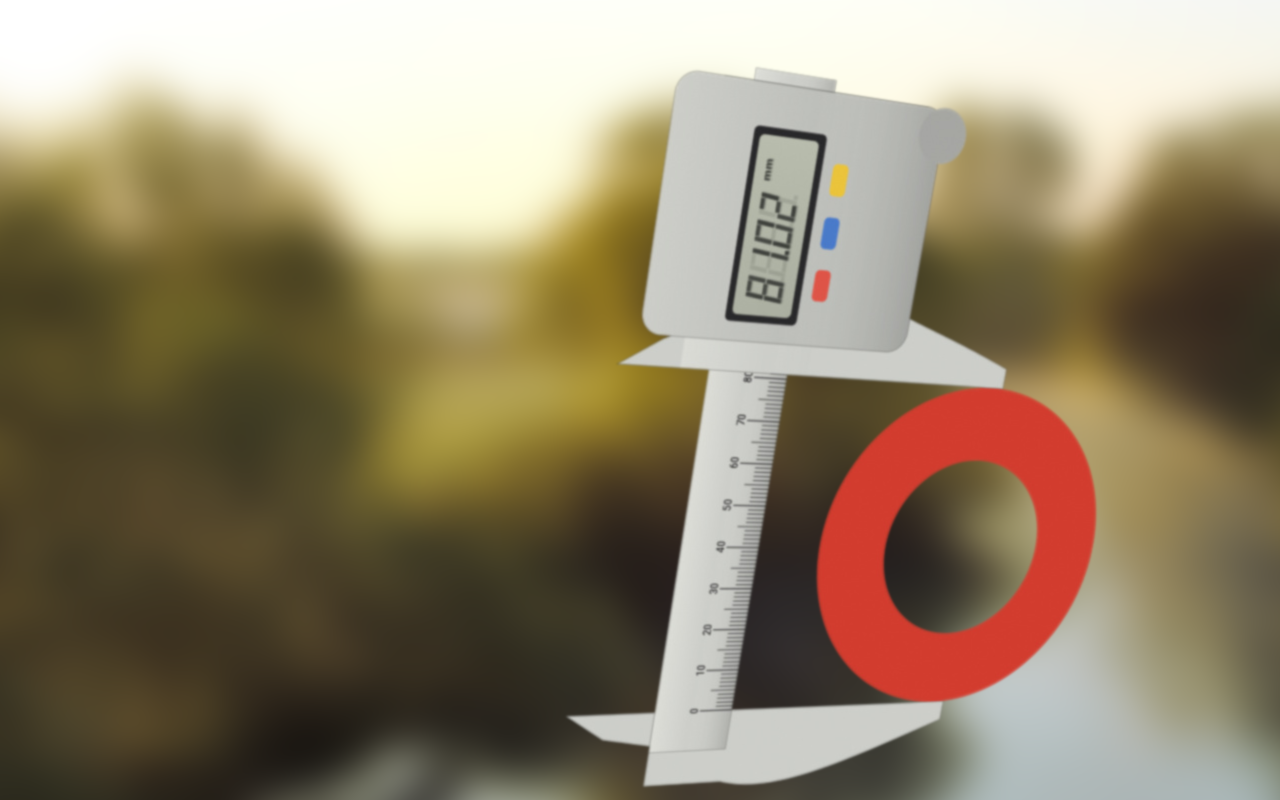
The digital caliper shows 81.02 mm
